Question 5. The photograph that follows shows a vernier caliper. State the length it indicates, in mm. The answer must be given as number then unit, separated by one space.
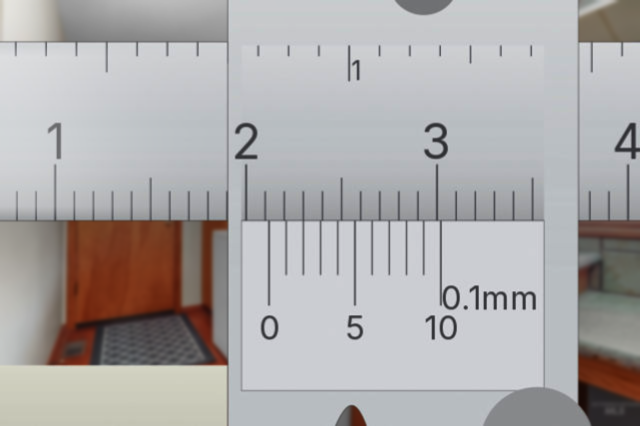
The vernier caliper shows 21.2 mm
